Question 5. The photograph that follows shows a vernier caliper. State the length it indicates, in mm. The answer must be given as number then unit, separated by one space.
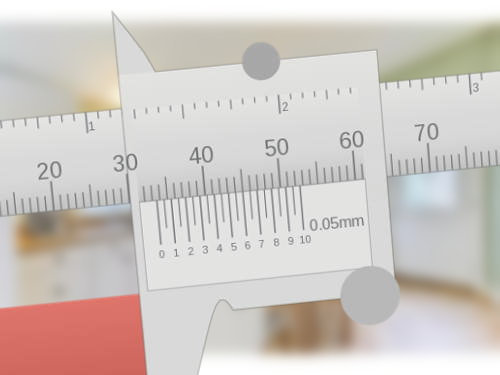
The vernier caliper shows 33.6 mm
